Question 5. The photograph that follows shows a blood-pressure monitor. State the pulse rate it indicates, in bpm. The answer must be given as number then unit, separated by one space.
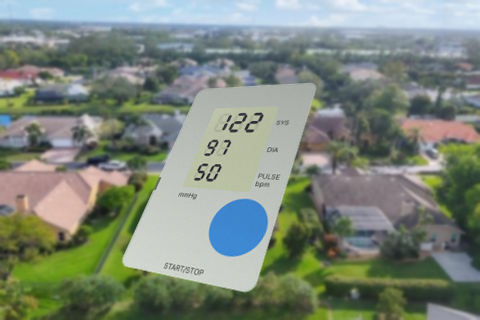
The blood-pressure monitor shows 50 bpm
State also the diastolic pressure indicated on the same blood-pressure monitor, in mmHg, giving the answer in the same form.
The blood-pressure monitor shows 97 mmHg
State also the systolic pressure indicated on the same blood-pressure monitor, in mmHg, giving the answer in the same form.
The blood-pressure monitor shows 122 mmHg
